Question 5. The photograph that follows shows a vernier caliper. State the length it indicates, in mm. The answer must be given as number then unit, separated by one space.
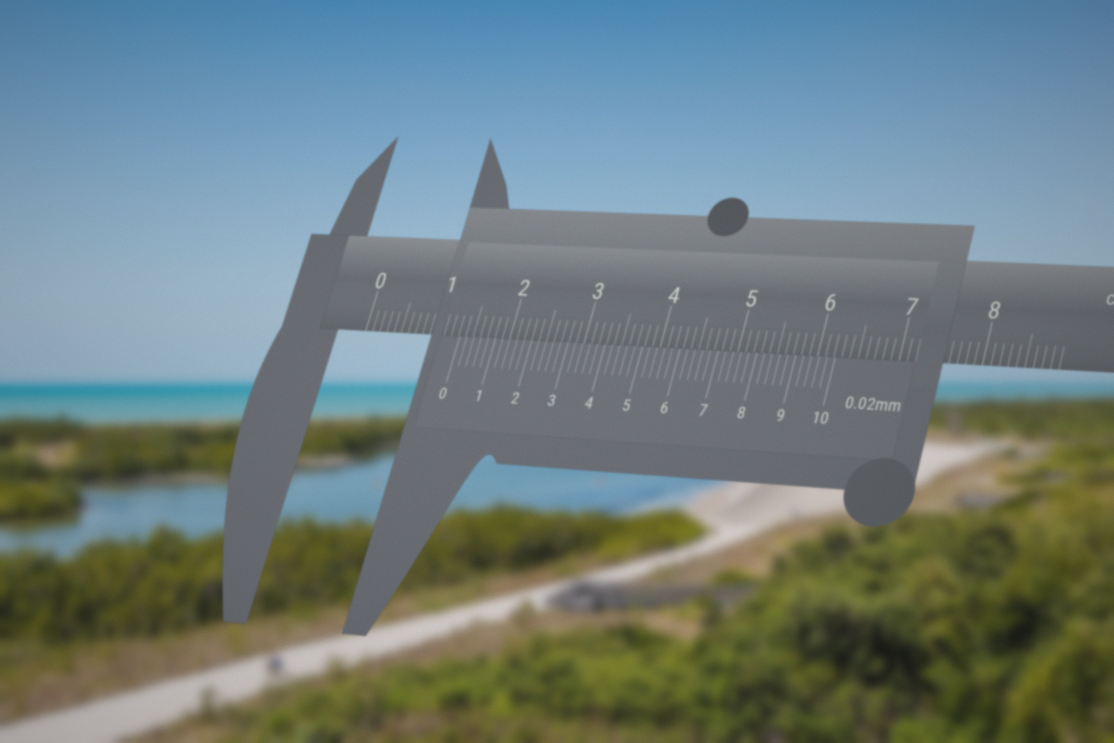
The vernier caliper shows 13.2 mm
